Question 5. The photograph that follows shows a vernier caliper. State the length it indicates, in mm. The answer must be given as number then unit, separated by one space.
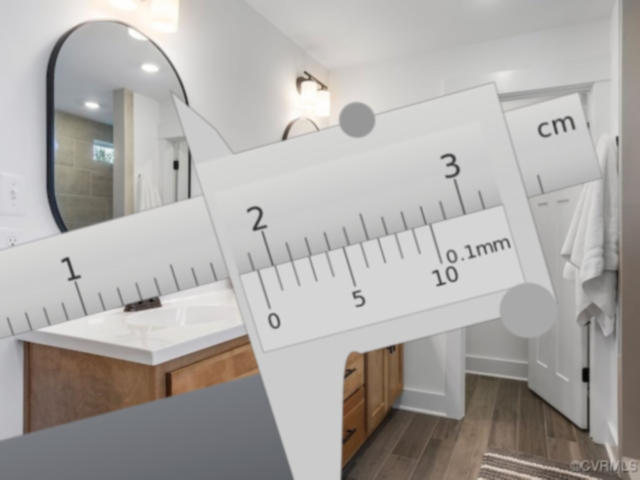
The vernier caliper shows 19.2 mm
